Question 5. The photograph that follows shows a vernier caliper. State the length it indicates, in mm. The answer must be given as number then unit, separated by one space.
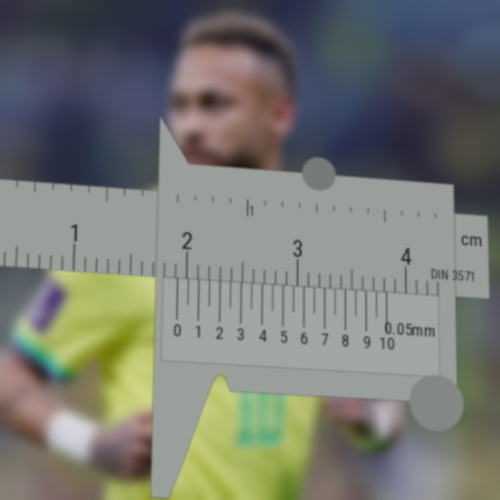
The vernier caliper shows 19.2 mm
